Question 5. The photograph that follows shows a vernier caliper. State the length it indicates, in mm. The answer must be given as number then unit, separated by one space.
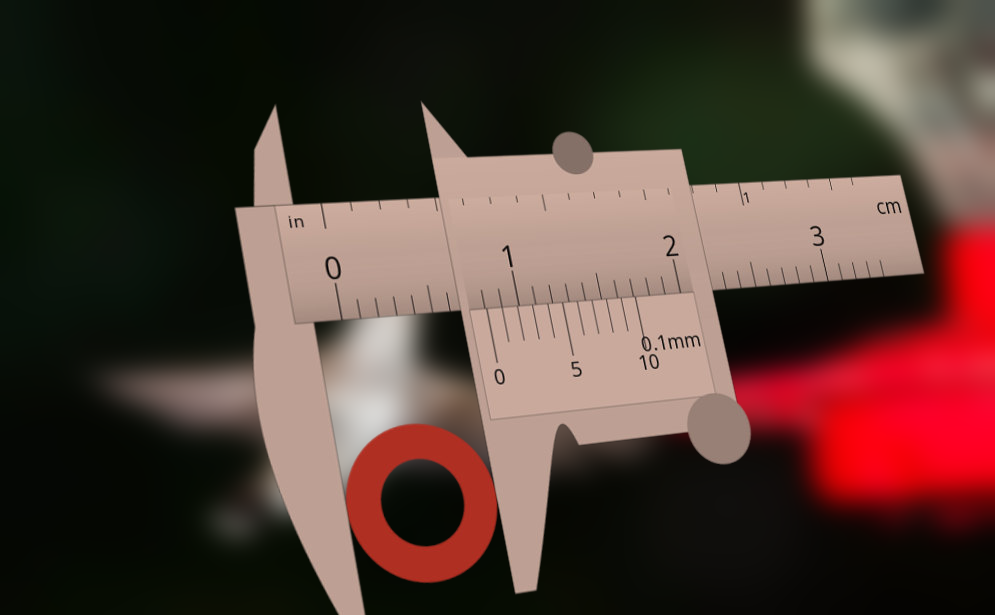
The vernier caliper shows 8.1 mm
